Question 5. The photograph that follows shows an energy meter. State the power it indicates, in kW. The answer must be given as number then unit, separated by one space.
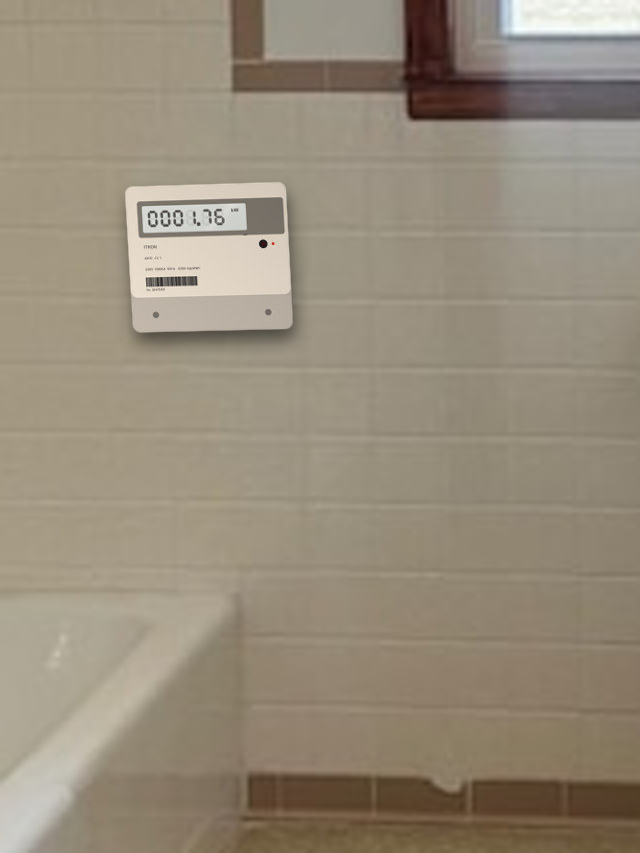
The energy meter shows 1.76 kW
